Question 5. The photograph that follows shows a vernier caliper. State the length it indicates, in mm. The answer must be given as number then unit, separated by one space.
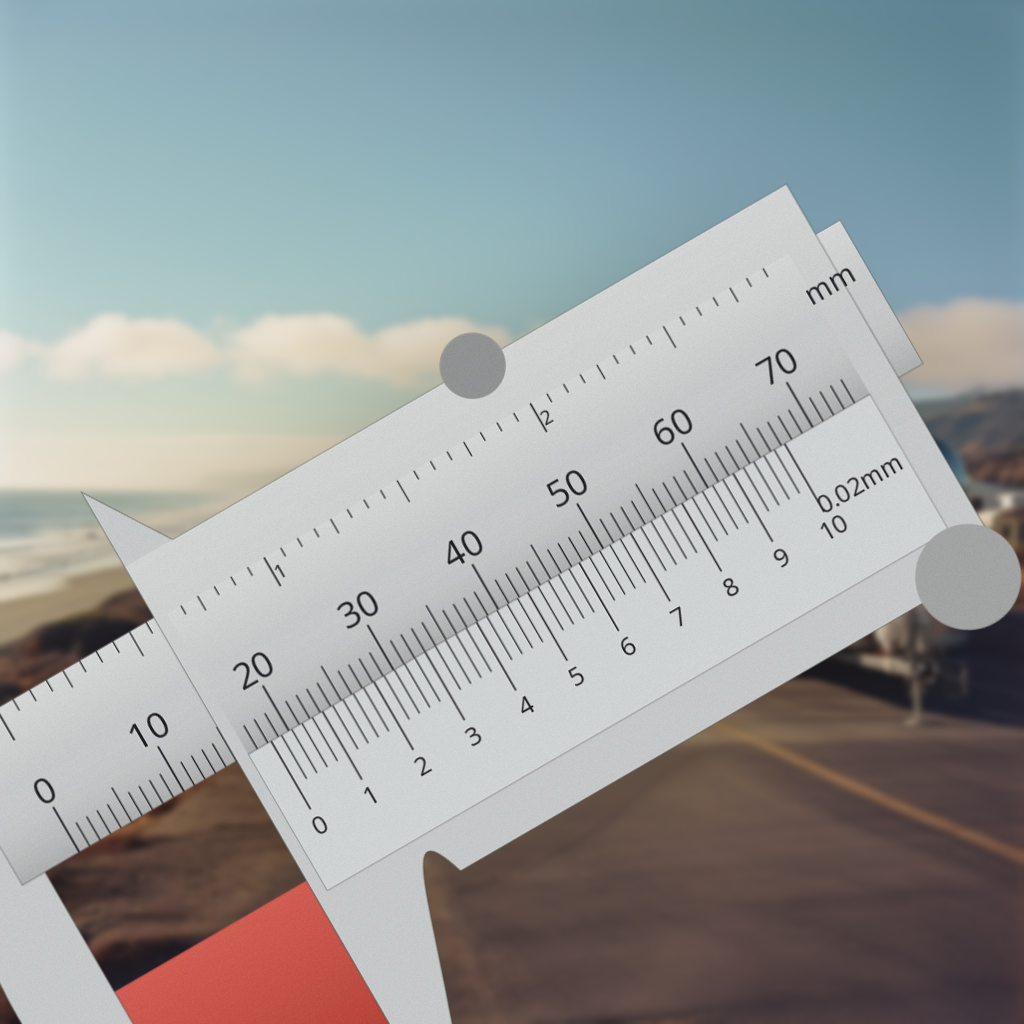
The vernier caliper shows 18.3 mm
